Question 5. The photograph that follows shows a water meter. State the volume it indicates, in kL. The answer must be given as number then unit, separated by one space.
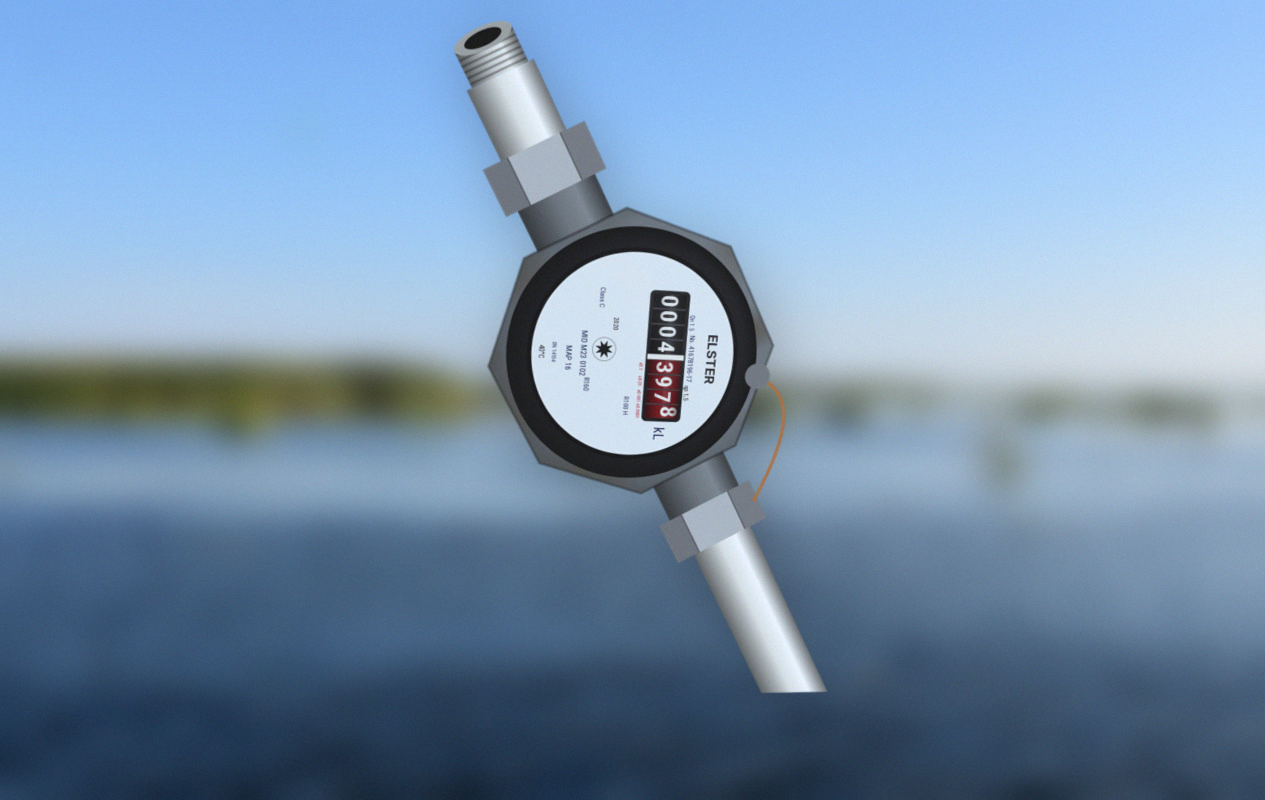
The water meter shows 4.3978 kL
